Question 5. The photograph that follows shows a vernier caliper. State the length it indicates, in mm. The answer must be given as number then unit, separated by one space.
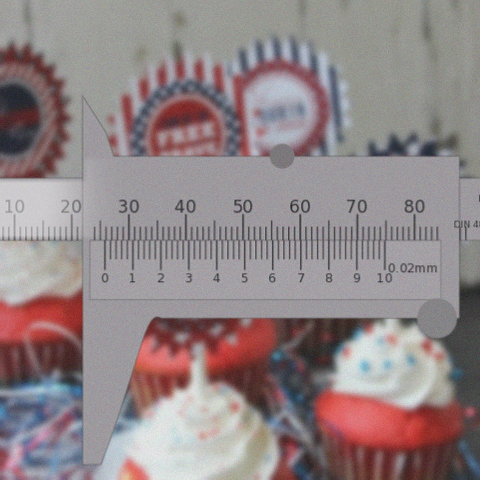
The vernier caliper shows 25.8 mm
